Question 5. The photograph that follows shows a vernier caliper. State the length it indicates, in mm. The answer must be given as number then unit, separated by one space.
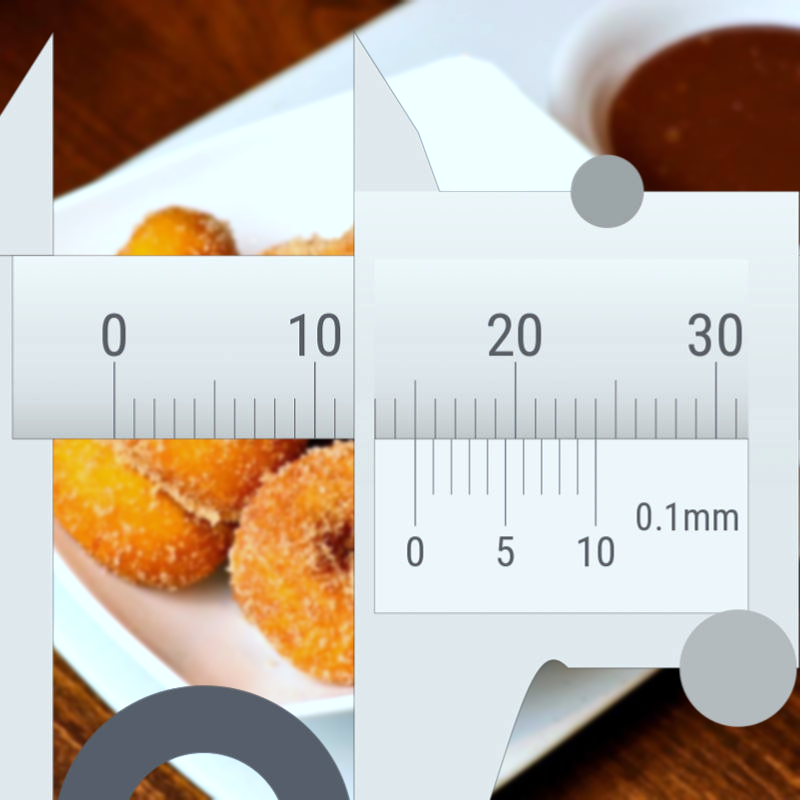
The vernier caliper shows 15.0 mm
